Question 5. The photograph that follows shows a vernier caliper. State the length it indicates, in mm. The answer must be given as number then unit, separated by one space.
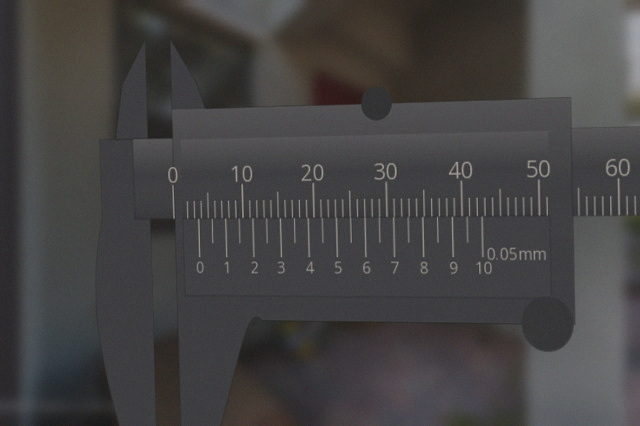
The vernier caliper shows 3.6 mm
